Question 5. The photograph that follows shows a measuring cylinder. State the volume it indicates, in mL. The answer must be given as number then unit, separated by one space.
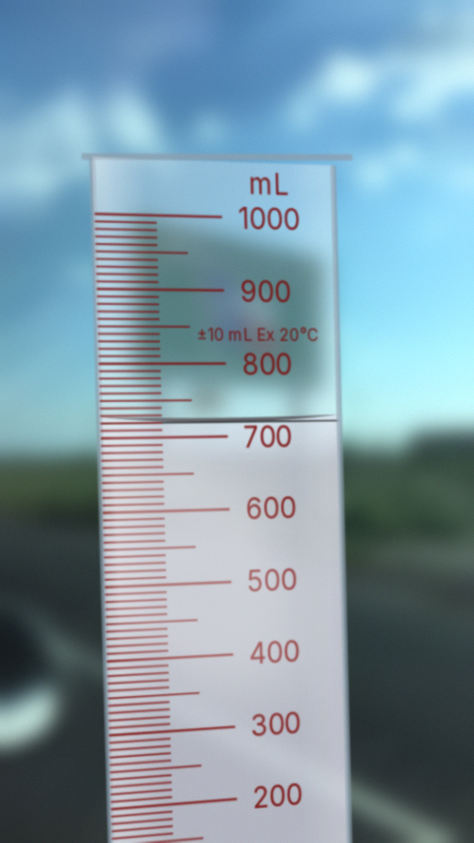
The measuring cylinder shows 720 mL
